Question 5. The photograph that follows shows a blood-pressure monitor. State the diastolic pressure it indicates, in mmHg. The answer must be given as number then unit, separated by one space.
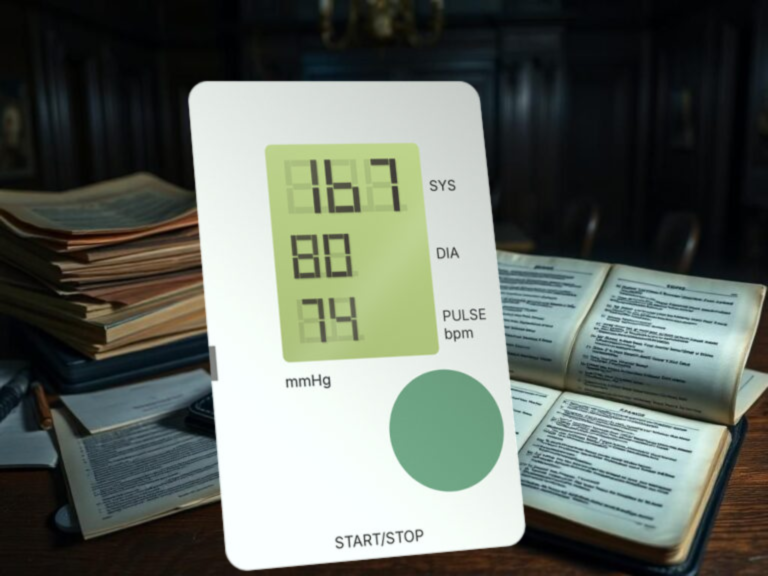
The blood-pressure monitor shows 80 mmHg
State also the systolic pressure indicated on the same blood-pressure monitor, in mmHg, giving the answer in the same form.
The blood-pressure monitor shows 167 mmHg
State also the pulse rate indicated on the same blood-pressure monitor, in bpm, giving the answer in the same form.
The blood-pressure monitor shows 74 bpm
